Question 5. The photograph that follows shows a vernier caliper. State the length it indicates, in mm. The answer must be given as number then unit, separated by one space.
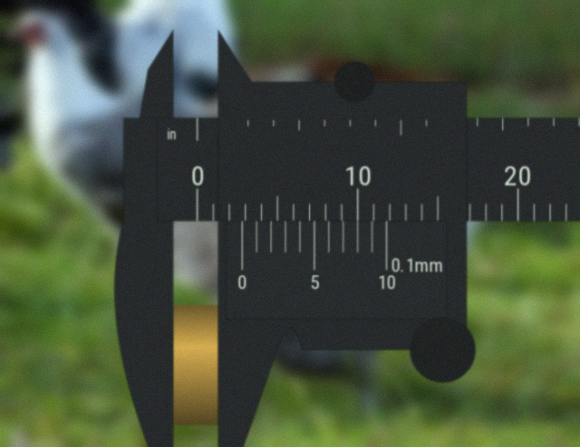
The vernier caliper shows 2.8 mm
